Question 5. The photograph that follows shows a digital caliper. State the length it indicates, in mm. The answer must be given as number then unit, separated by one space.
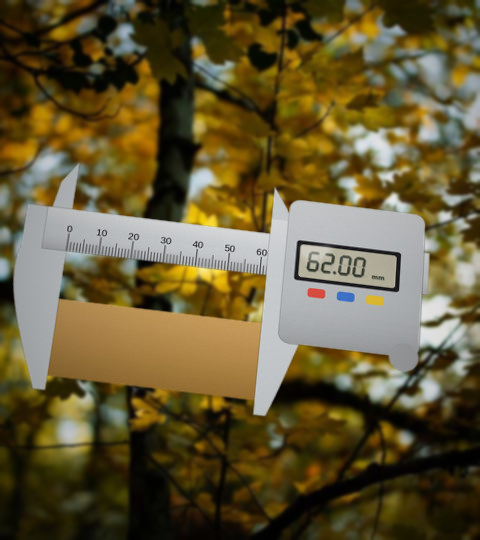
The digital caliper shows 62.00 mm
